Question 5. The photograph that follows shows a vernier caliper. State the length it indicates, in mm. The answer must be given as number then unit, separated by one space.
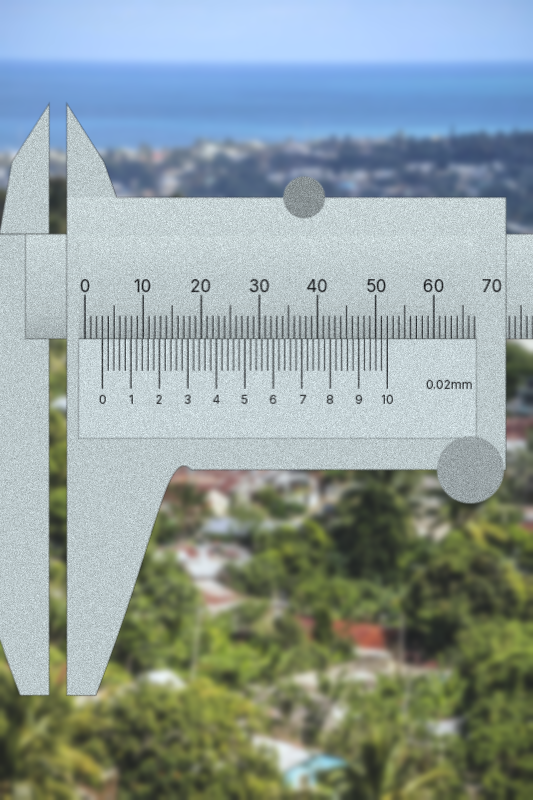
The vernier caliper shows 3.0 mm
